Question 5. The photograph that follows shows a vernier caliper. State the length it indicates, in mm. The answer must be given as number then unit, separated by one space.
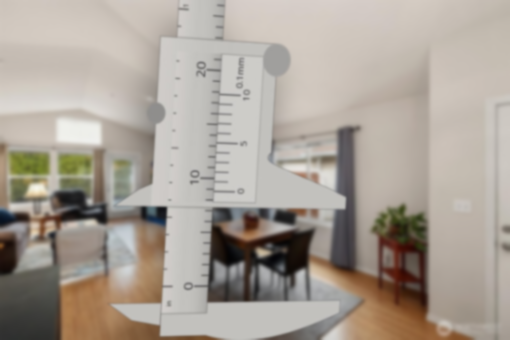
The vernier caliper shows 8.8 mm
